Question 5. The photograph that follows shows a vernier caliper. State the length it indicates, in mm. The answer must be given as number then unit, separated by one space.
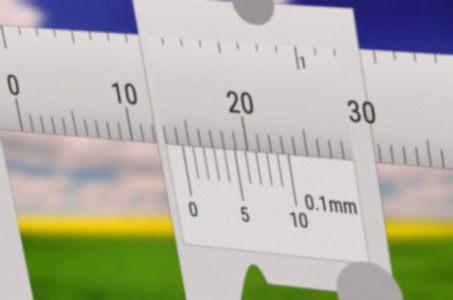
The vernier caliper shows 14.4 mm
